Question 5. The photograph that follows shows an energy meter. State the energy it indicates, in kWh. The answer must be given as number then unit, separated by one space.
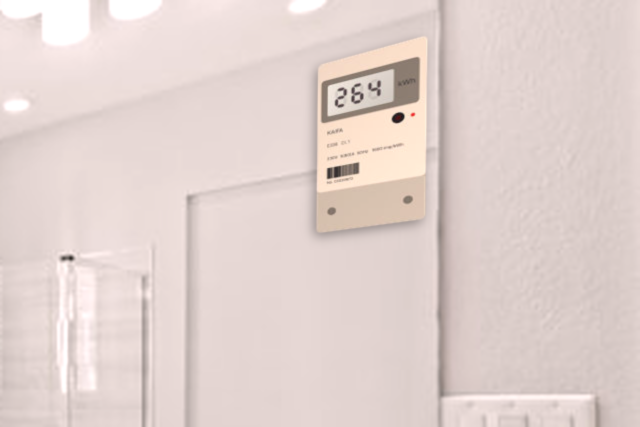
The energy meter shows 264 kWh
